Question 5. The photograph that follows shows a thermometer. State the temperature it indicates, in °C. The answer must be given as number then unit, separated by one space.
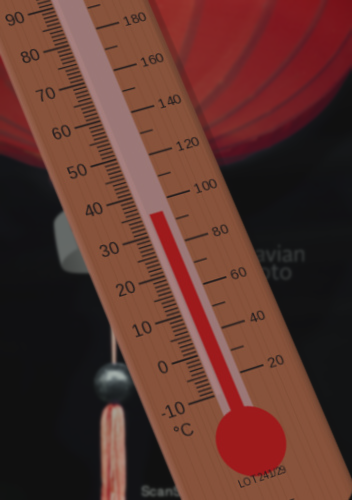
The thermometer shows 35 °C
